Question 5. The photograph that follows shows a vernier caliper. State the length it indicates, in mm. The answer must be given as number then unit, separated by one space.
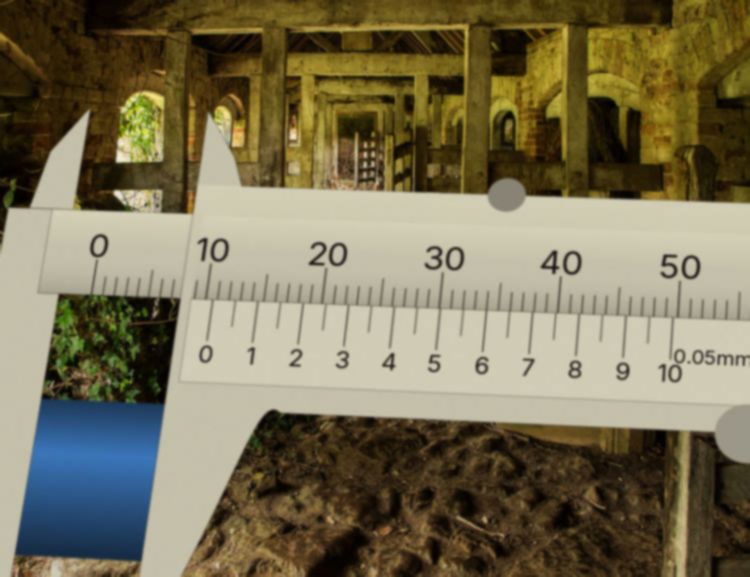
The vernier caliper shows 10.6 mm
